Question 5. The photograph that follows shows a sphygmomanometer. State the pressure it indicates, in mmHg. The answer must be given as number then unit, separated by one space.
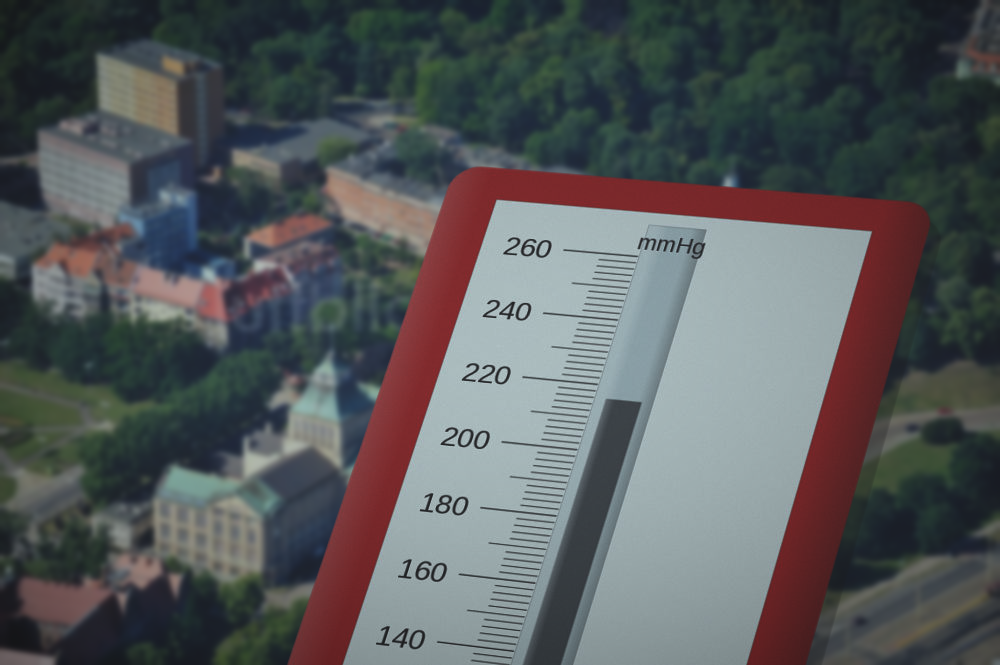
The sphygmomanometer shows 216 mmHg
